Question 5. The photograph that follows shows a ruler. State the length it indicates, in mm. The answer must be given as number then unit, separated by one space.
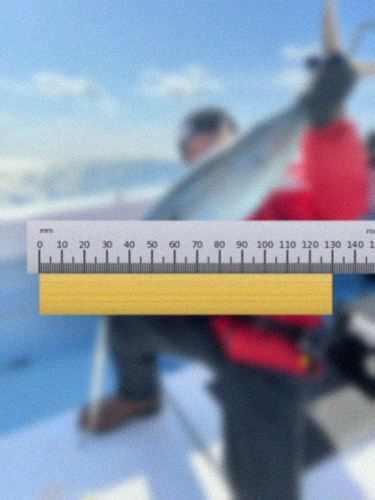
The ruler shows 130 mm
